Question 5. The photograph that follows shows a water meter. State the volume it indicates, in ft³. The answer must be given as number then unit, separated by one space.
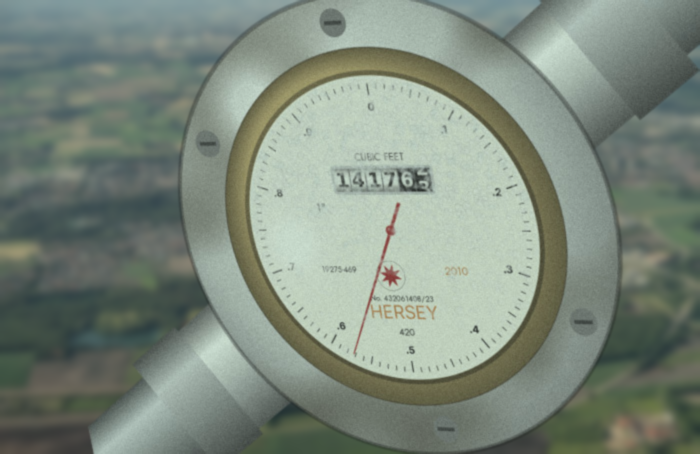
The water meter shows 141762.57 ft³
